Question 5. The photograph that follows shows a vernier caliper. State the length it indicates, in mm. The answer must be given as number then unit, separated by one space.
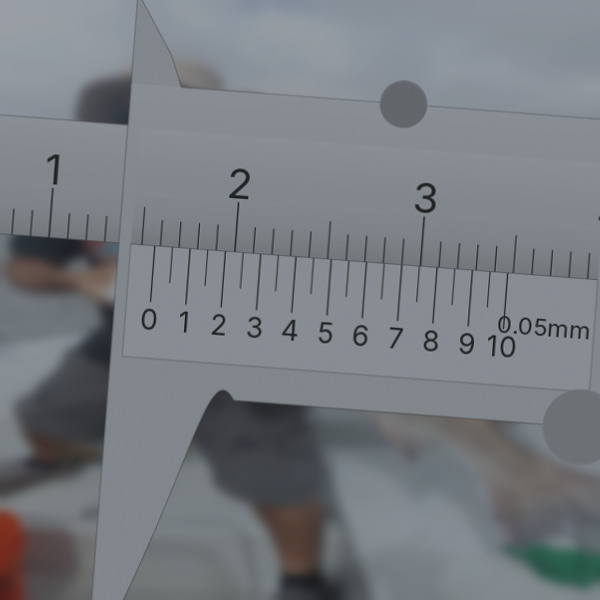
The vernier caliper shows 15.7 mm
